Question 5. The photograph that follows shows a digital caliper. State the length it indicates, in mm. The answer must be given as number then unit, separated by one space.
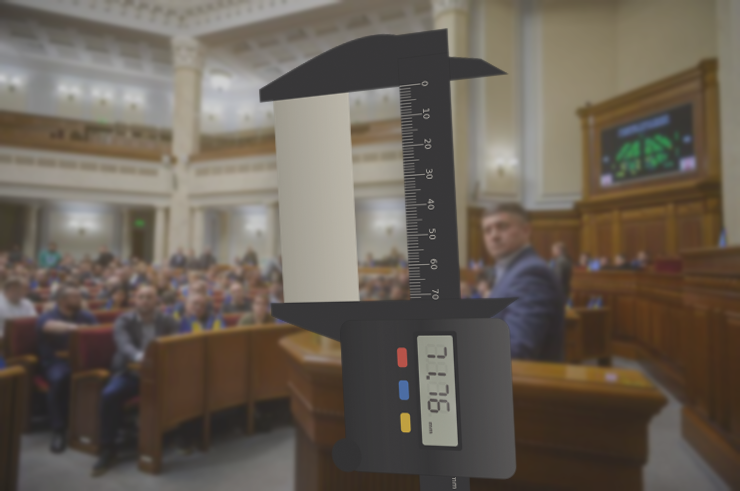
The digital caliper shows 71.76 mm
